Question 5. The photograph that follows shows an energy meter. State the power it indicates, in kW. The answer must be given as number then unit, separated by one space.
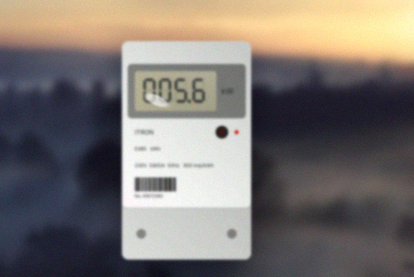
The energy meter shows 5.6 kW
